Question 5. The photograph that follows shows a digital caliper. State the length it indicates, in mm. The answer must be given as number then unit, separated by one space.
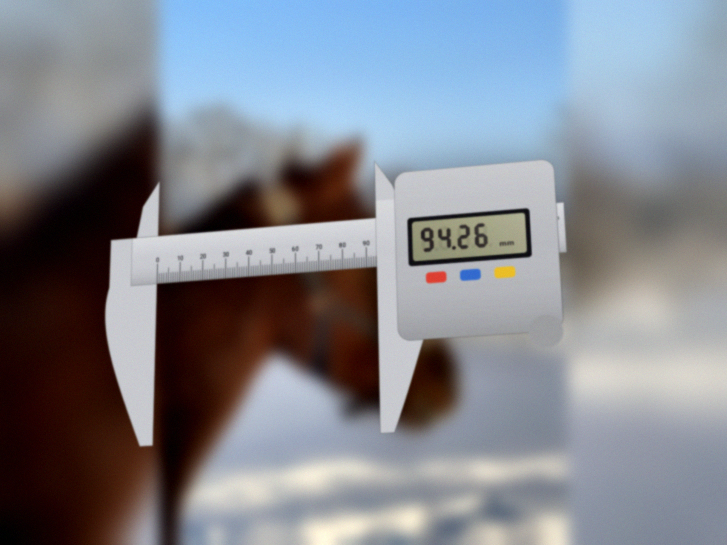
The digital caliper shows 94.26 mm
